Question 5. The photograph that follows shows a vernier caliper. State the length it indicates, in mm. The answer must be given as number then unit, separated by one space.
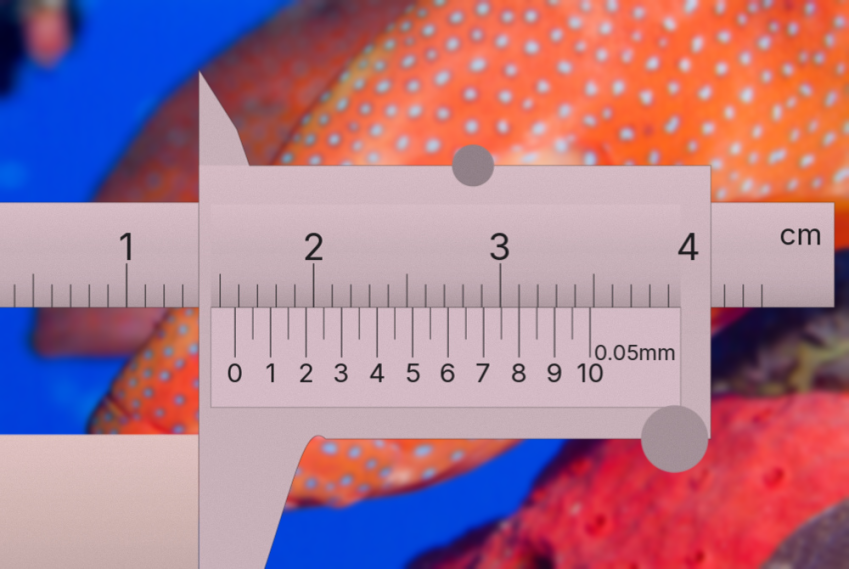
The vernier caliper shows 15.8 mm
